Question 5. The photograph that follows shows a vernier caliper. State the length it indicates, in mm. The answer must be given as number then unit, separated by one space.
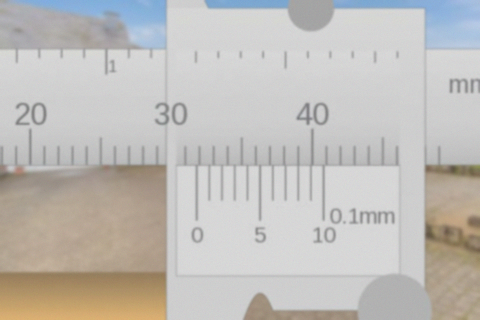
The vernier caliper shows 31.8 mm
